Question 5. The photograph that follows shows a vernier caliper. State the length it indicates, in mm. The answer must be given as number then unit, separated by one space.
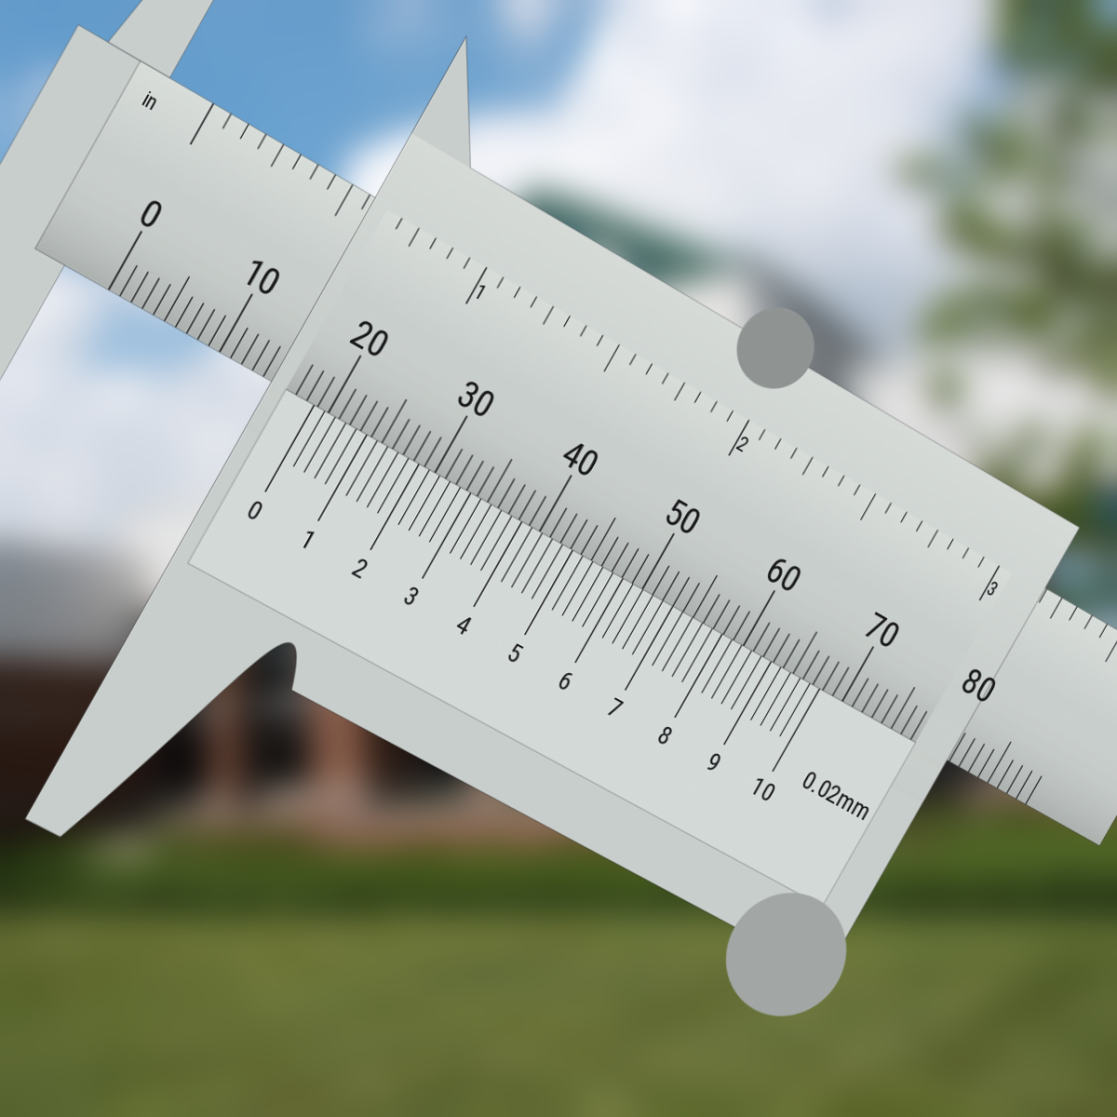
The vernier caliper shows 18.7 mm
